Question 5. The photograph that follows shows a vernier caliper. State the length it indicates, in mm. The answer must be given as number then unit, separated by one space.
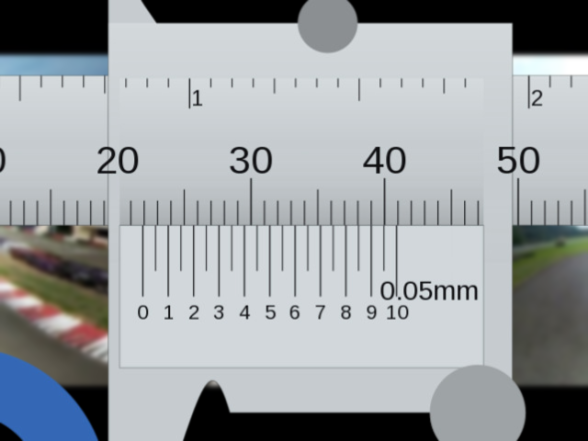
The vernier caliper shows 21.9 mm
